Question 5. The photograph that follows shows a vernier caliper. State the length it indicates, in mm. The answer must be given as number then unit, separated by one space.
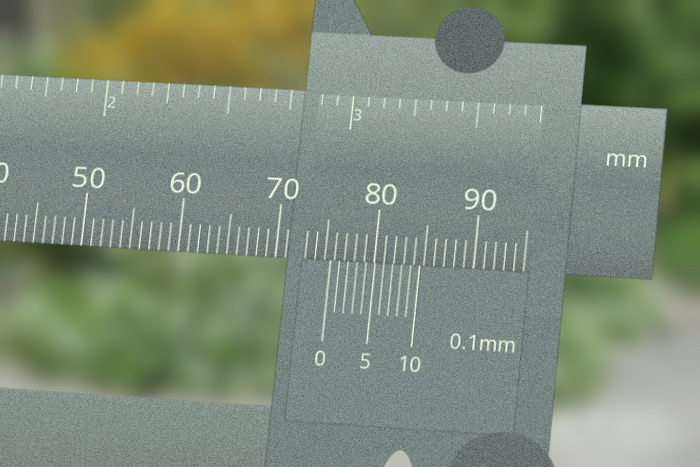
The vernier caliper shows 75.6 mm
